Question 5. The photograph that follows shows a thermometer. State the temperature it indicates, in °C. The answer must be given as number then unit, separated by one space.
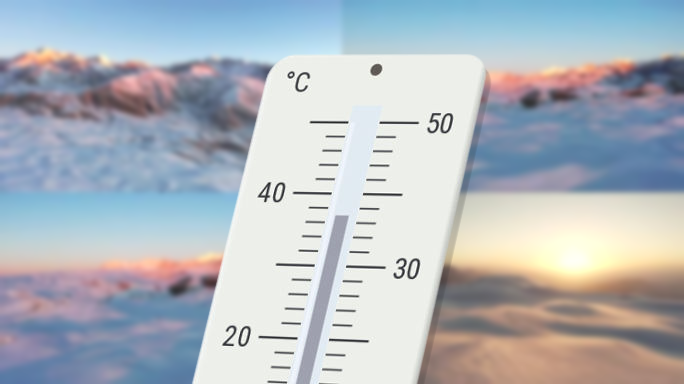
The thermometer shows 37 °C
